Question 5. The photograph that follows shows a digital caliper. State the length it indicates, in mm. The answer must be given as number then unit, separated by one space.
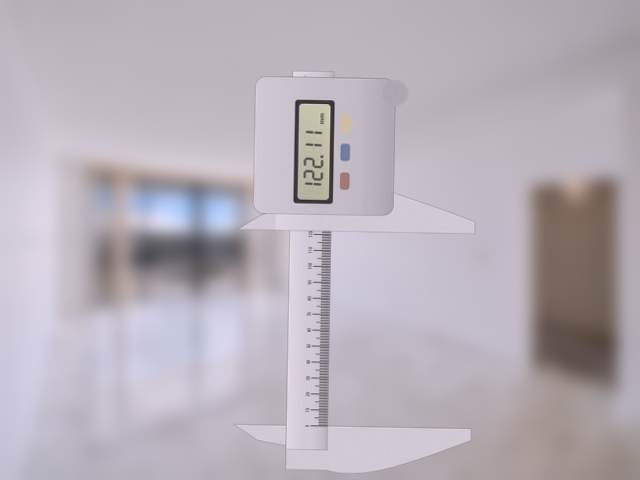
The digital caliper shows 122.11 mm
